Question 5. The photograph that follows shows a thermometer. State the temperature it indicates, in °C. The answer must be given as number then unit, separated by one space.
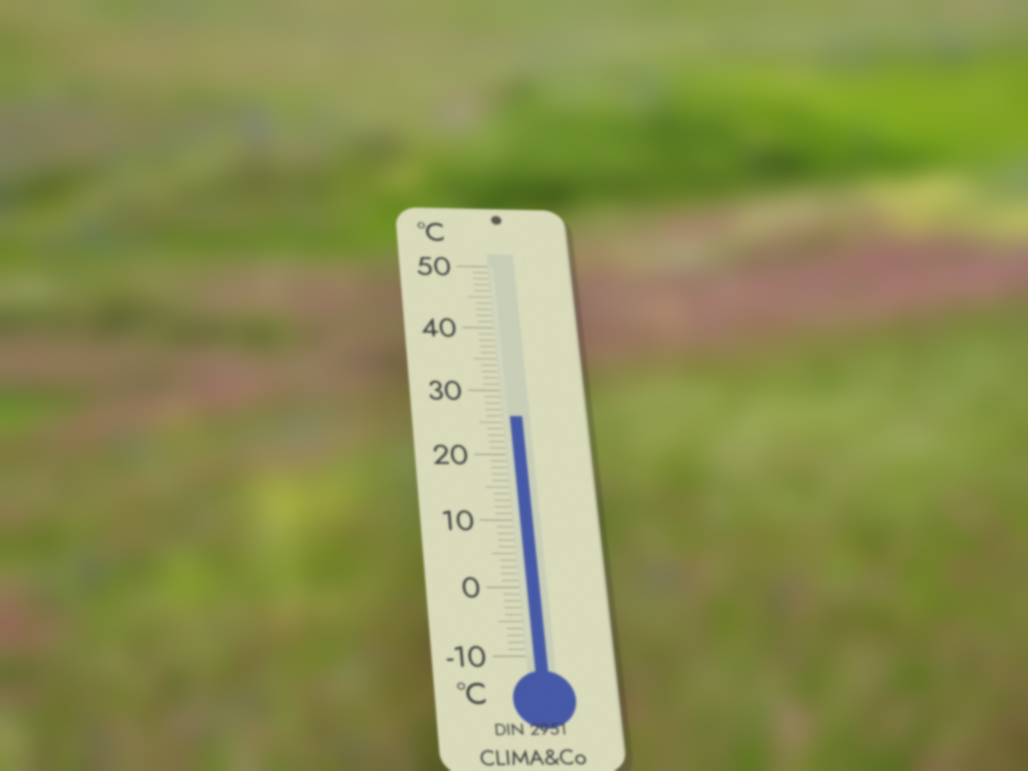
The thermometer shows 26 °C
